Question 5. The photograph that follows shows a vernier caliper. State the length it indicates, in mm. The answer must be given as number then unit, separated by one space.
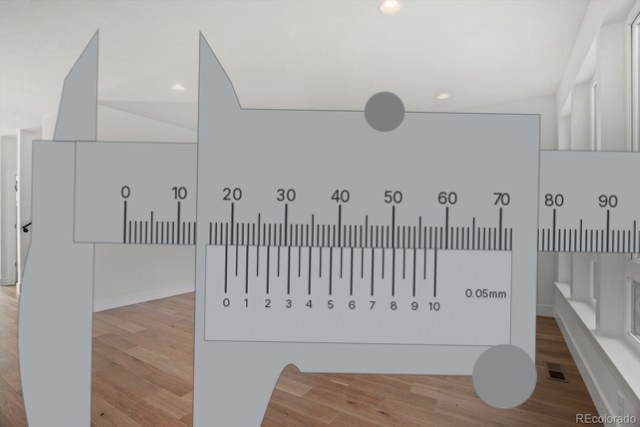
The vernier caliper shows 19.0 mm
